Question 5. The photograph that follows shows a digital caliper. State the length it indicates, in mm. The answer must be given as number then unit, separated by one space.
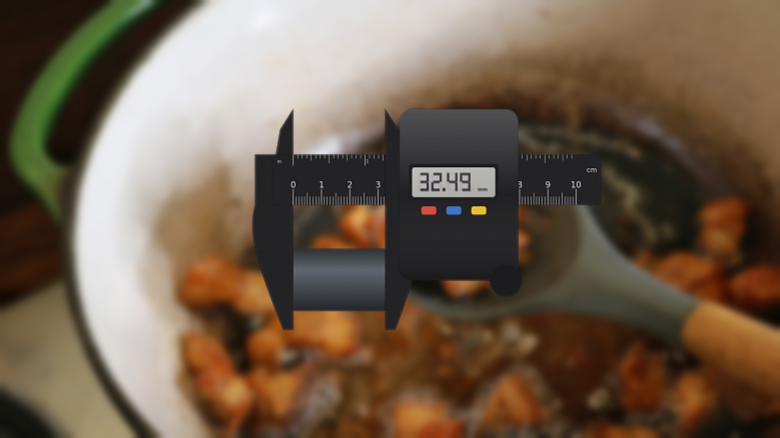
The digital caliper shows 32.49 mm
